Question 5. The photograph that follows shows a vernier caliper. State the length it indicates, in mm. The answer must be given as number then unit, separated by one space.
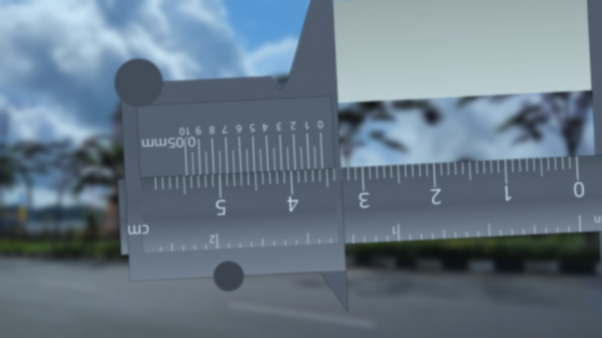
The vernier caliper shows 35.6 mm
